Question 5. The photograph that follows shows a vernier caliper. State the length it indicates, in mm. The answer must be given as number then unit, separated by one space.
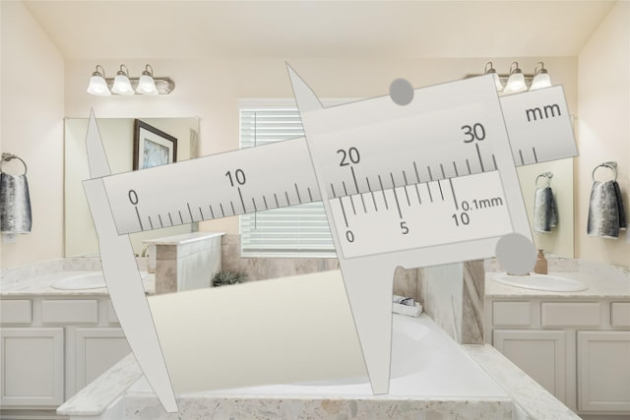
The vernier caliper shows 18.4 mm
